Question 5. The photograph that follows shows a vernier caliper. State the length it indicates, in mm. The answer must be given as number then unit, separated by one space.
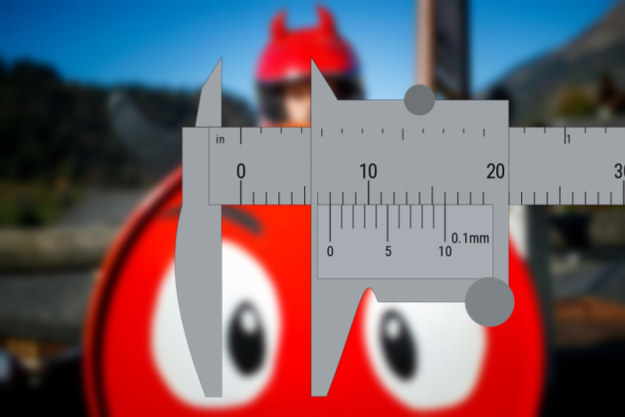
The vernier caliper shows 7.0 mm
